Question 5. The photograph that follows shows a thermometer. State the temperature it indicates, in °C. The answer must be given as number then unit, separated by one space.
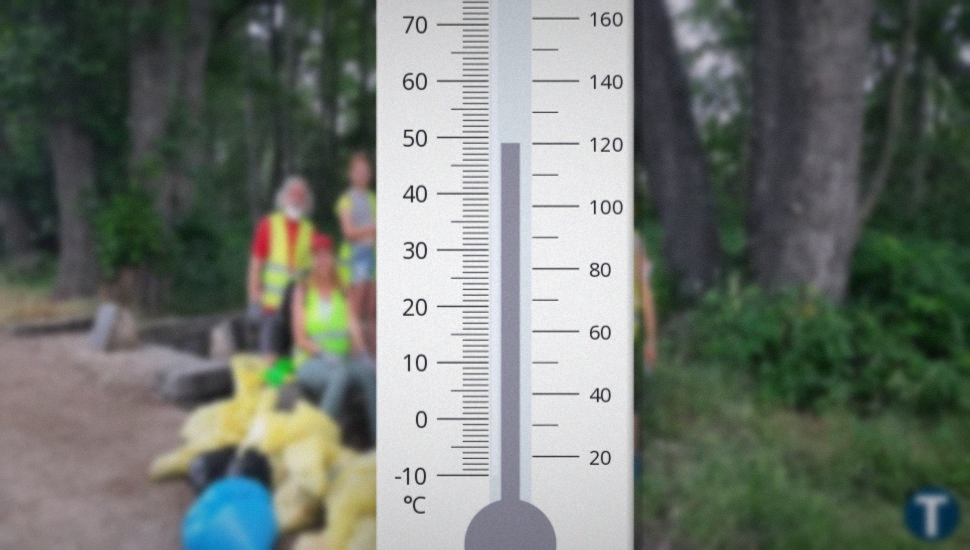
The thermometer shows 49 °C
